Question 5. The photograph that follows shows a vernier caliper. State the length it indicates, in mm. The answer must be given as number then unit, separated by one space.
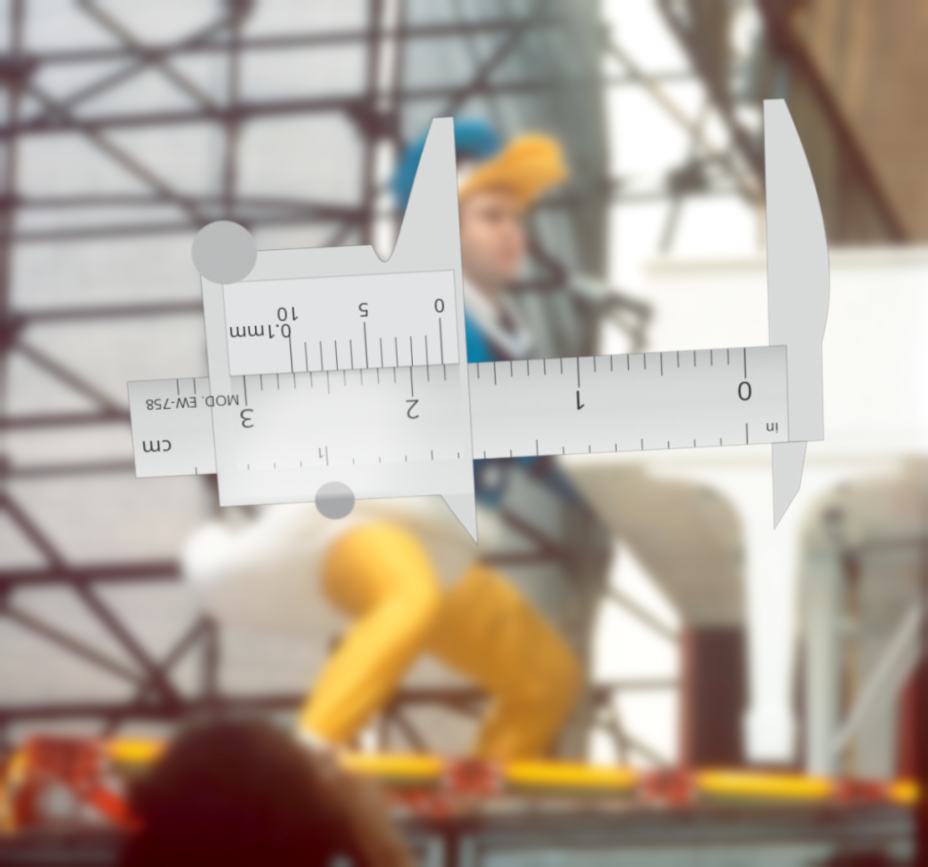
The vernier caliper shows 18.1 mm
